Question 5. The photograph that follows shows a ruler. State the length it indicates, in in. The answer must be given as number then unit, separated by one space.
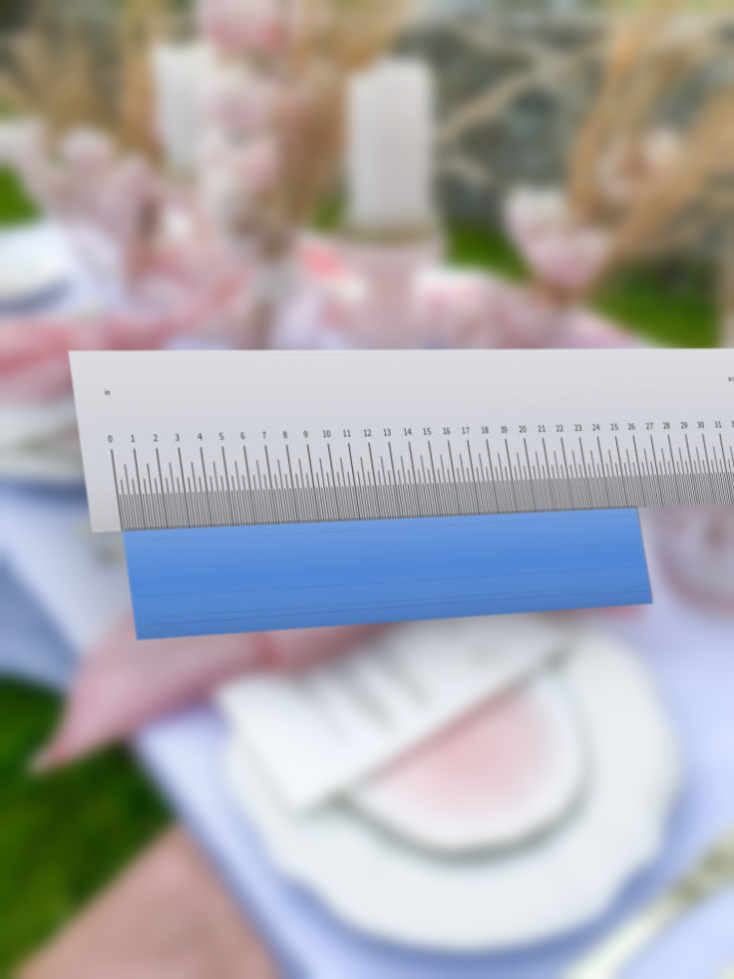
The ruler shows 25.5 in
